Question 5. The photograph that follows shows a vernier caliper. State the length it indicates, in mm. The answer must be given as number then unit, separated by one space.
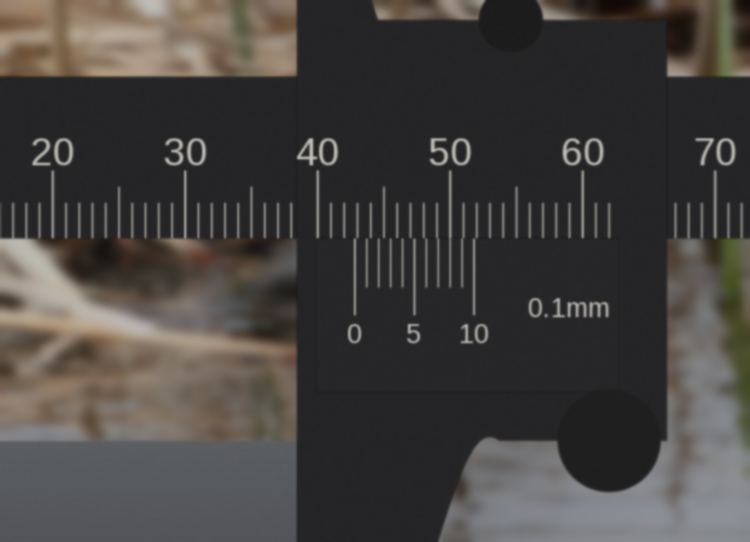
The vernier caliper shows 42.8 mm
